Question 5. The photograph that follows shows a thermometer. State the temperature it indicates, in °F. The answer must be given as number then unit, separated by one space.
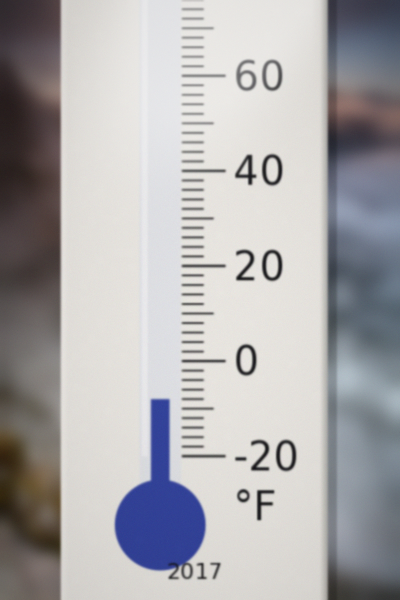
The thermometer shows -8 °F
